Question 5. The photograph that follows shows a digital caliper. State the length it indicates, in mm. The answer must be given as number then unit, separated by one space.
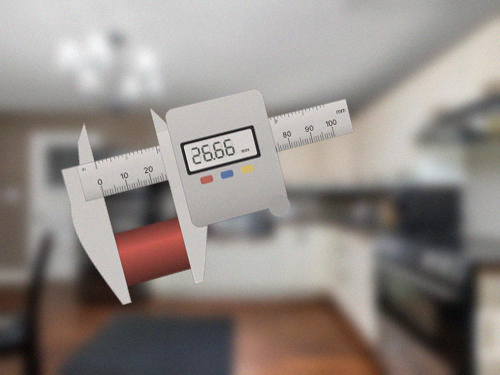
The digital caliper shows 26.66 mm
